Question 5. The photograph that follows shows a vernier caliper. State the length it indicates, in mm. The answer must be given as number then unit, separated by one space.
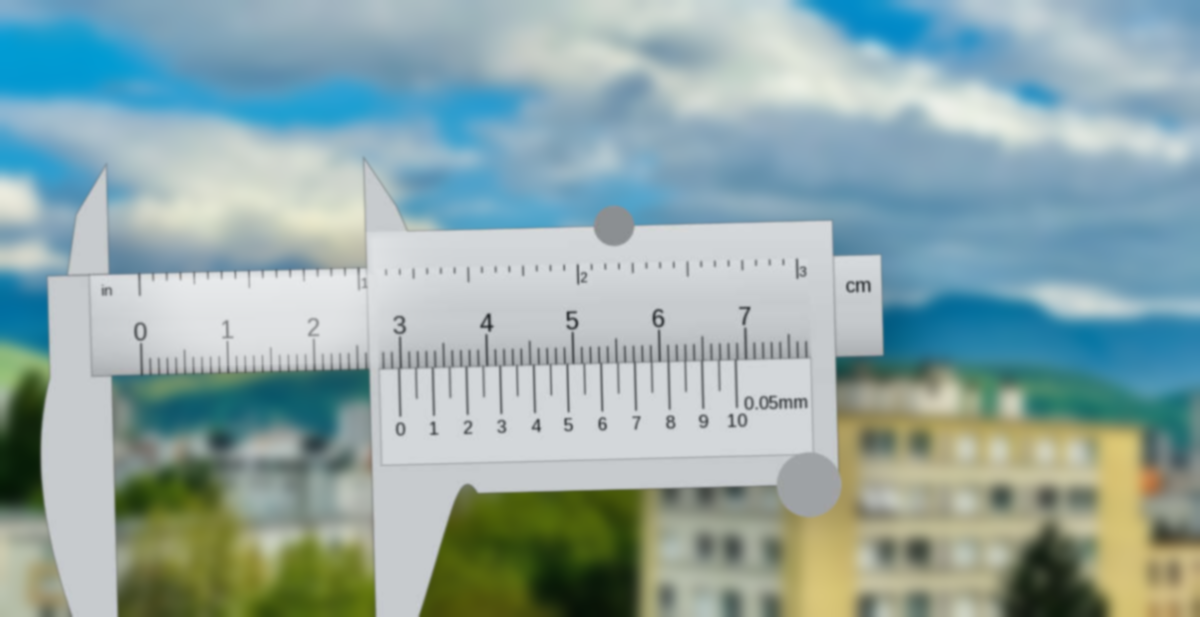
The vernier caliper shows 29.8 mm
